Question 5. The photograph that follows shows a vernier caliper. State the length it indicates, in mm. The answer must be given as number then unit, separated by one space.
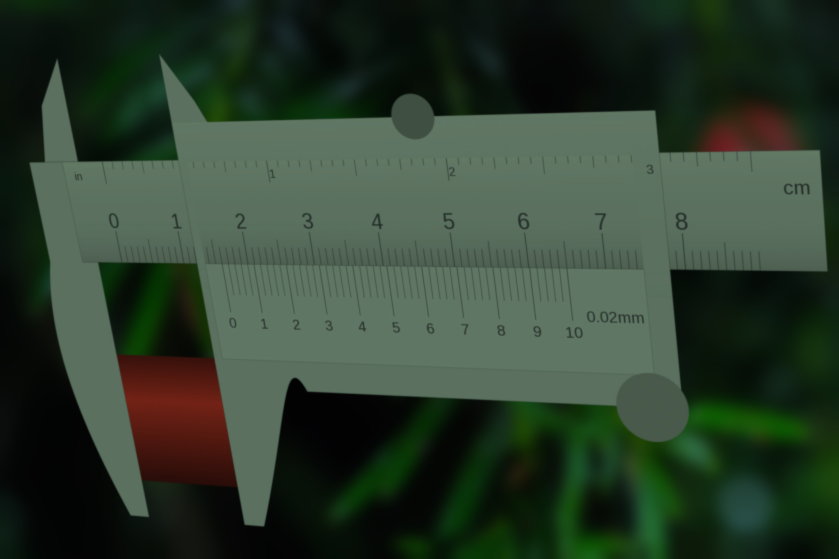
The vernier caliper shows 16.0 mm
